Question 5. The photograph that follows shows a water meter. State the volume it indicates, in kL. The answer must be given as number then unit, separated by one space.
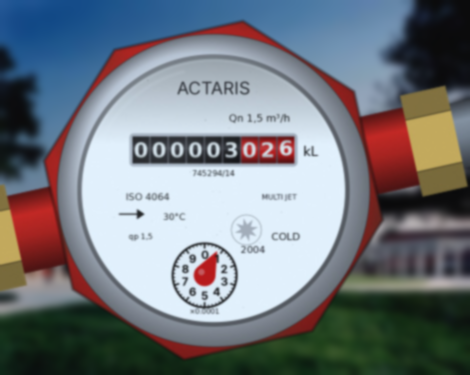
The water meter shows 3.0260 kL
